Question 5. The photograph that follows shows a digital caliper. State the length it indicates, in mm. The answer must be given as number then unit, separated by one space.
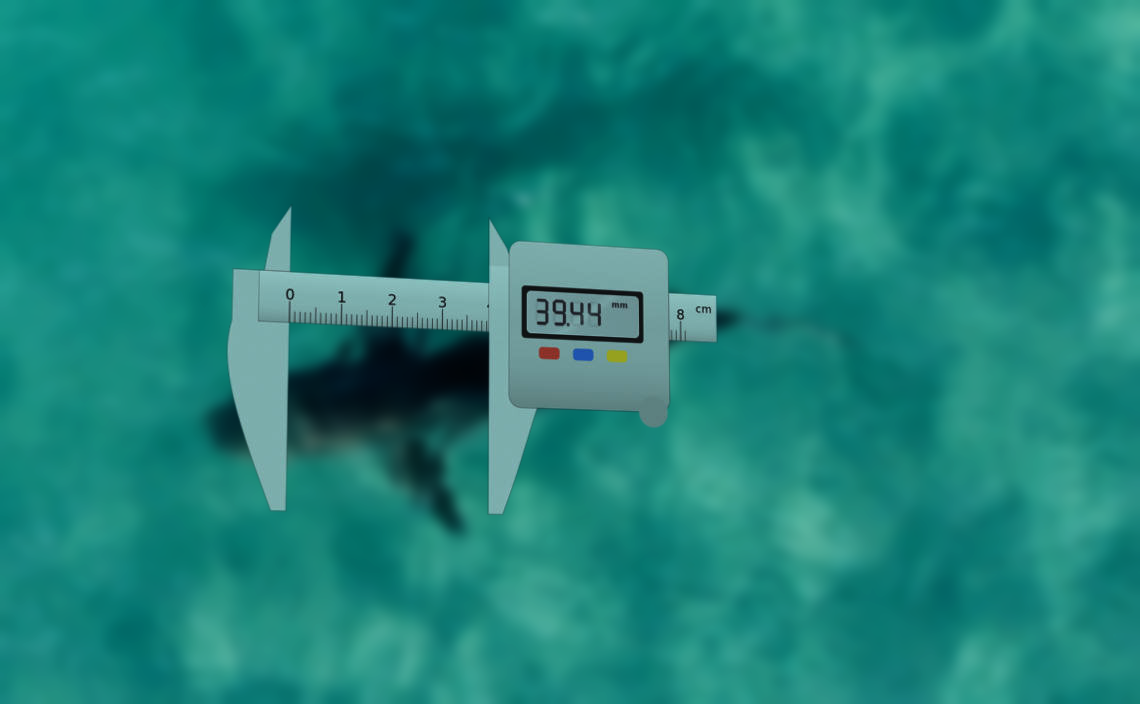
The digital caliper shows 39.44 mm
